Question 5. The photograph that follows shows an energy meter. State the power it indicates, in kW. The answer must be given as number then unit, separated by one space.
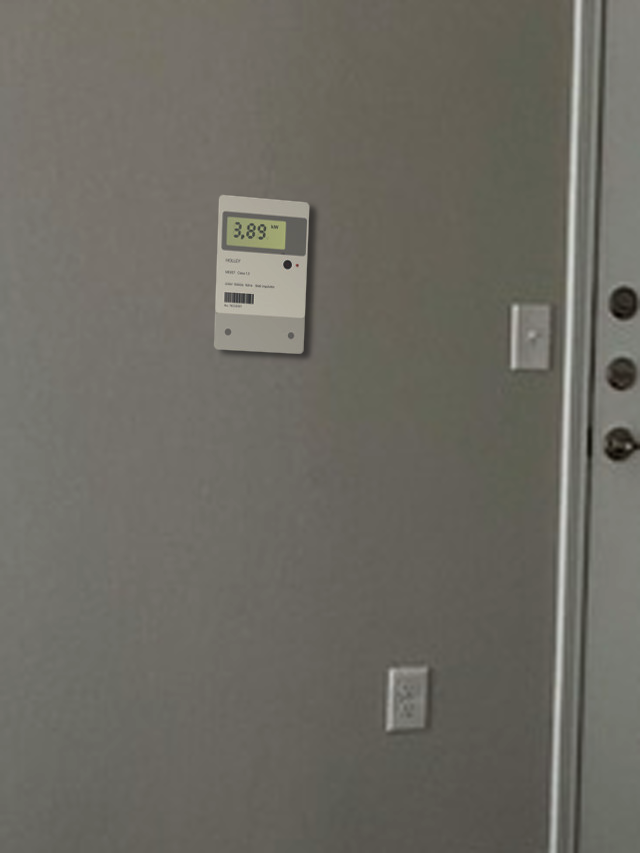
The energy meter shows 3.89 kW
